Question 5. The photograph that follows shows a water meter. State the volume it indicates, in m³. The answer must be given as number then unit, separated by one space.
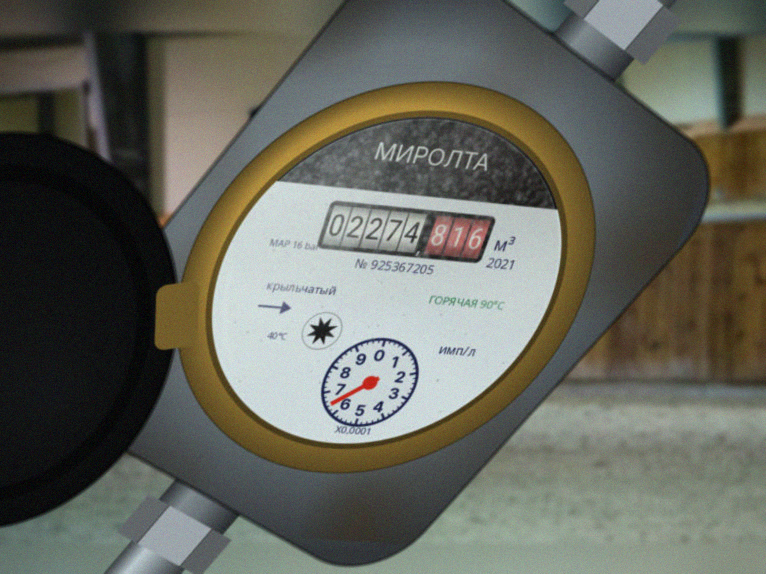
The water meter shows 2274.8166 m³
